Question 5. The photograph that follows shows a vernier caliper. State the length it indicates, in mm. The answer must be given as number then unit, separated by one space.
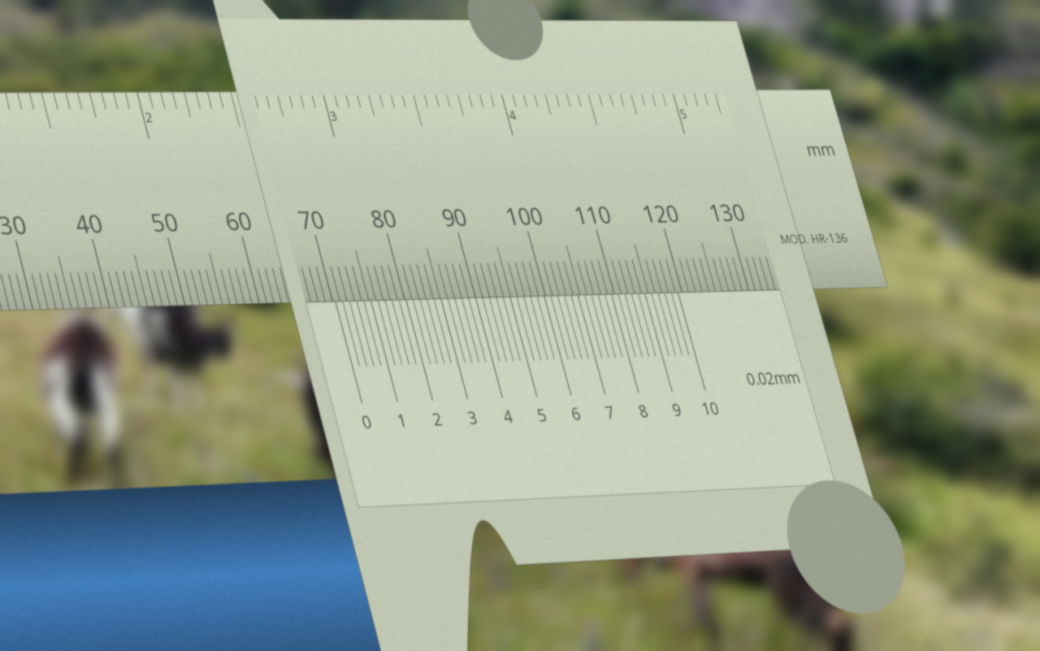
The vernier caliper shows 70.4 mm
